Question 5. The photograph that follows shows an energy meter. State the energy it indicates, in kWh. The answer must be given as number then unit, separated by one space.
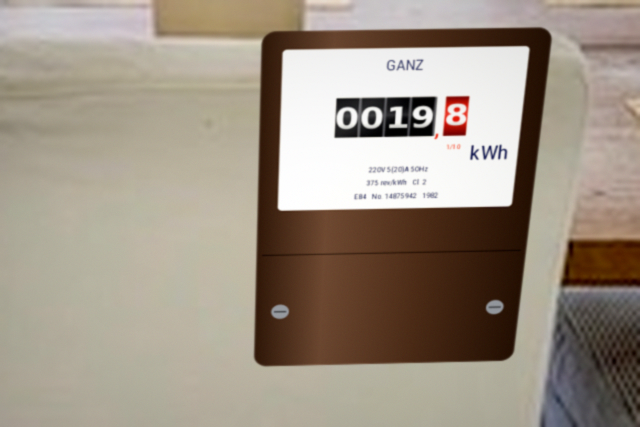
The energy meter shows 19.8 kWh
